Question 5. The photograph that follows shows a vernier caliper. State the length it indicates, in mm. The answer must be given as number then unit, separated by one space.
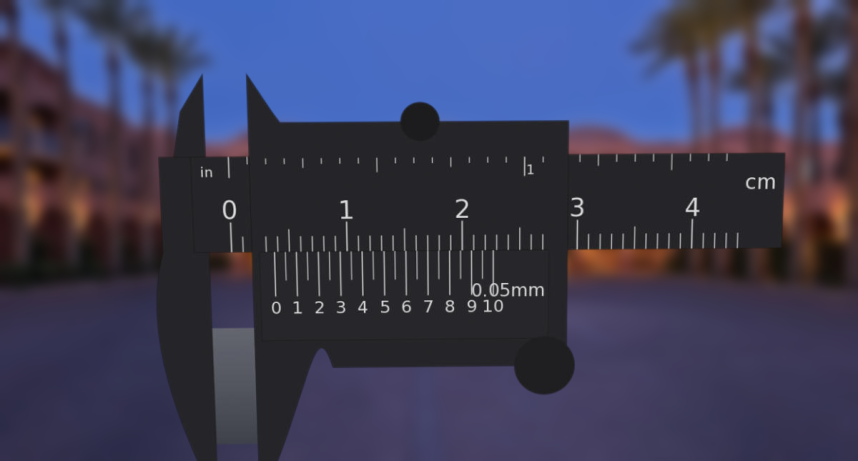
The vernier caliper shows 3.7 mm
